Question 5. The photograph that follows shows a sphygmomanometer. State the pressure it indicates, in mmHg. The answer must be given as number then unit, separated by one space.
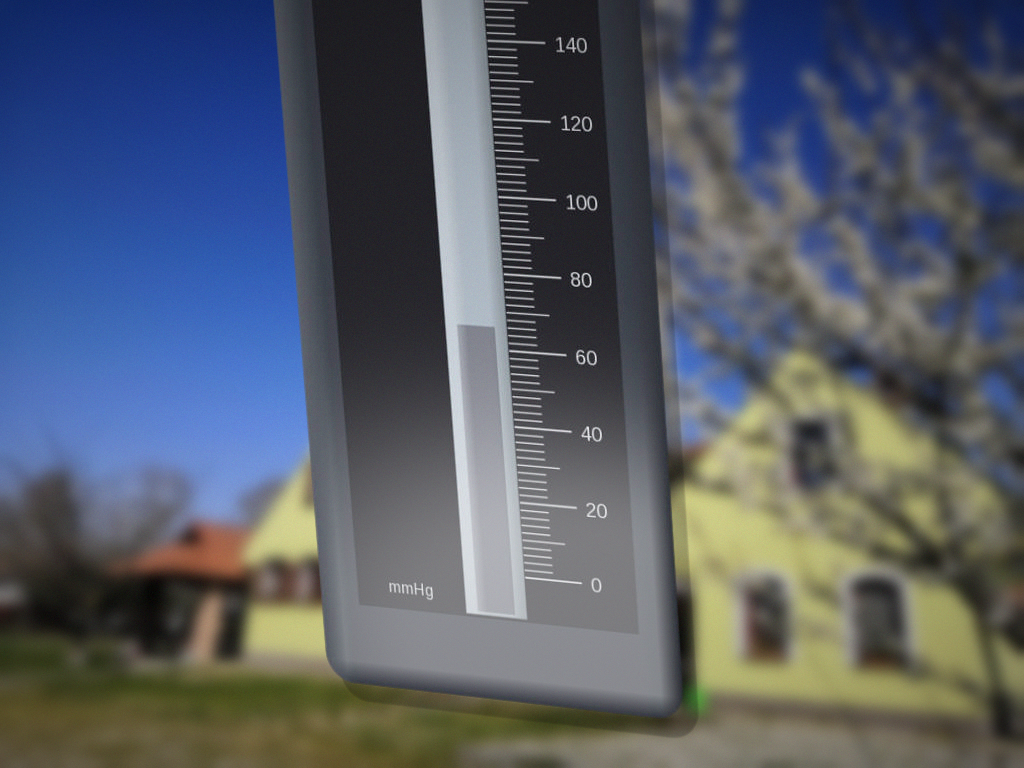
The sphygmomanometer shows 66 mmHg
